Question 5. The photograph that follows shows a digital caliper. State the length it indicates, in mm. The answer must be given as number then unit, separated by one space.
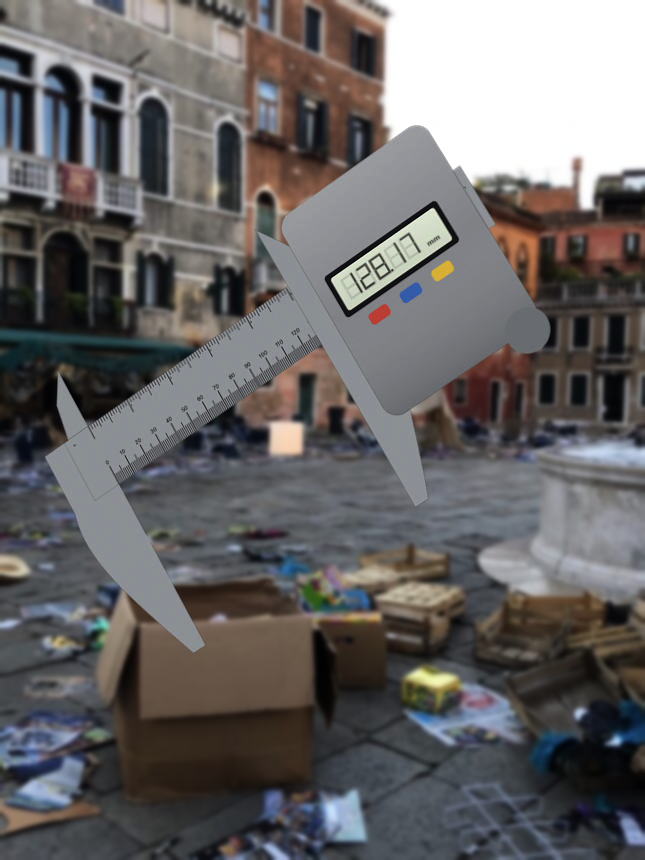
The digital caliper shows 128.17 mm
